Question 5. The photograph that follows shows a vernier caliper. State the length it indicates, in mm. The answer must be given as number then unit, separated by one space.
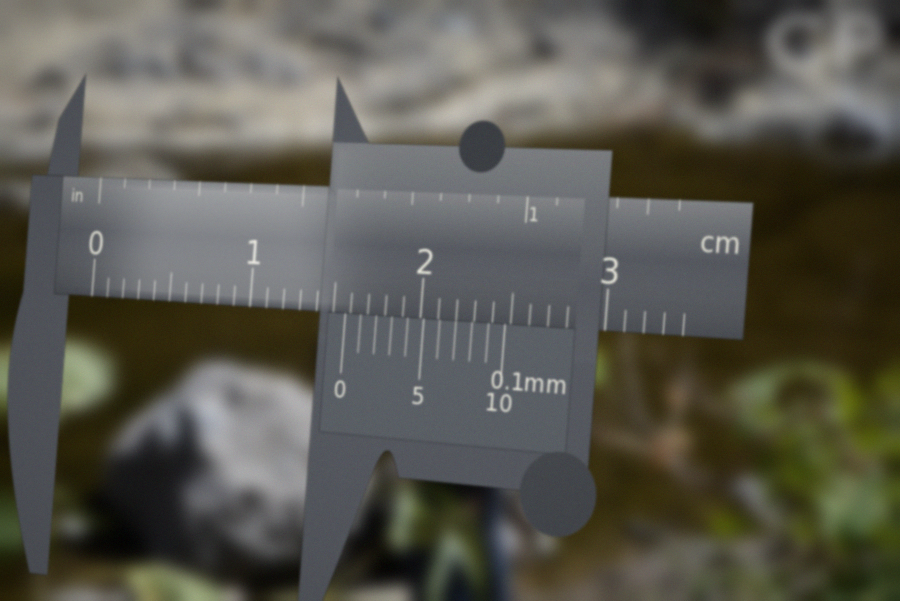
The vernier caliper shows 15.7 mm
